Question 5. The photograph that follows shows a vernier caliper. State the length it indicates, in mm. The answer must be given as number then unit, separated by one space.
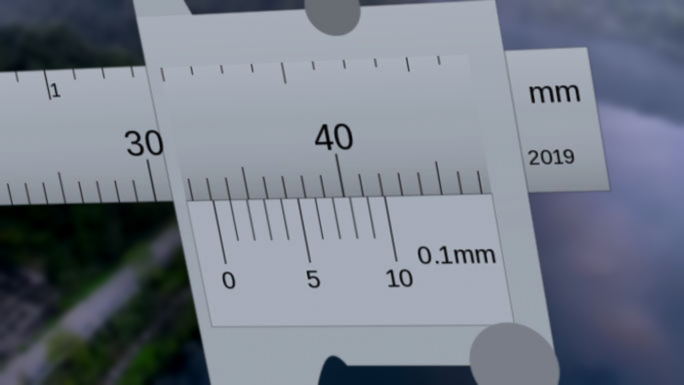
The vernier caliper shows 33.1 mm
